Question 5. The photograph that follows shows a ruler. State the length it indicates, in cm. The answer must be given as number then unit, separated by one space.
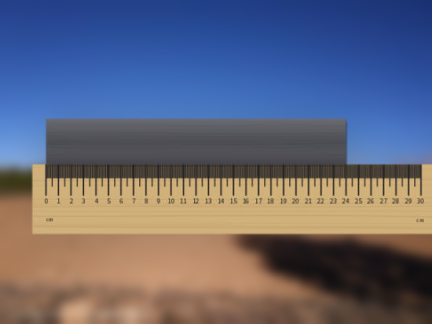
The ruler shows 24 cm
